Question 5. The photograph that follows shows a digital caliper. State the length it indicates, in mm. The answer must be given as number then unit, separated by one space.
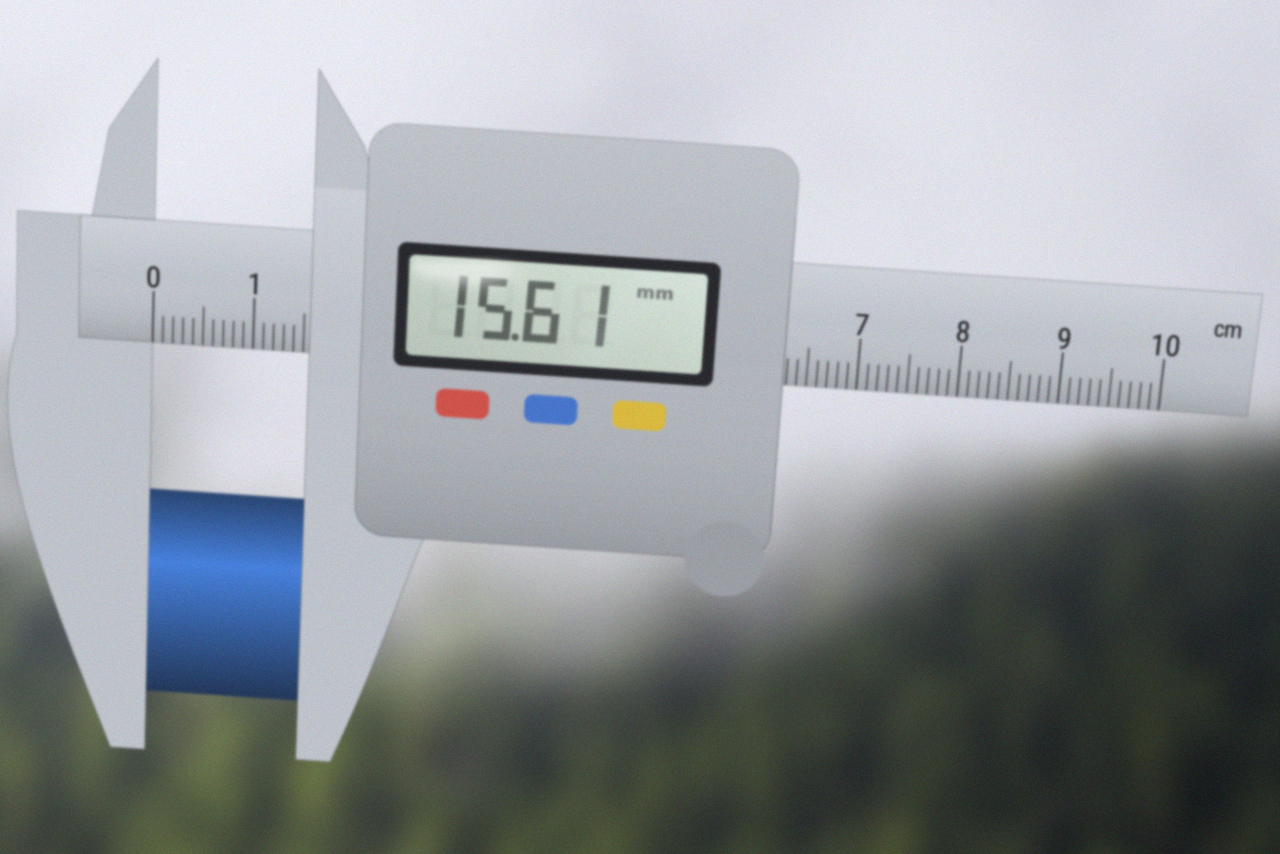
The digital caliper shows 15.61 mm
